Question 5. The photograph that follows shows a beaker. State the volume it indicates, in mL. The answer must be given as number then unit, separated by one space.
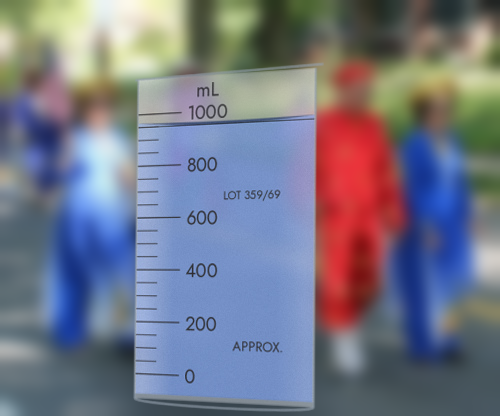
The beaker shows 950 mL
